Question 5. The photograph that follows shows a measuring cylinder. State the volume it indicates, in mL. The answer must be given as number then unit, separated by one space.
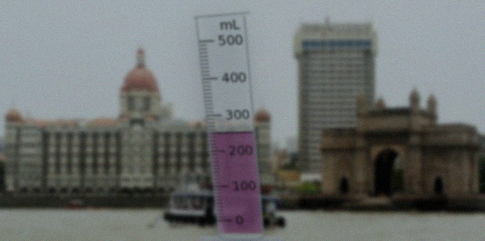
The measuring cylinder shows 250 mL
